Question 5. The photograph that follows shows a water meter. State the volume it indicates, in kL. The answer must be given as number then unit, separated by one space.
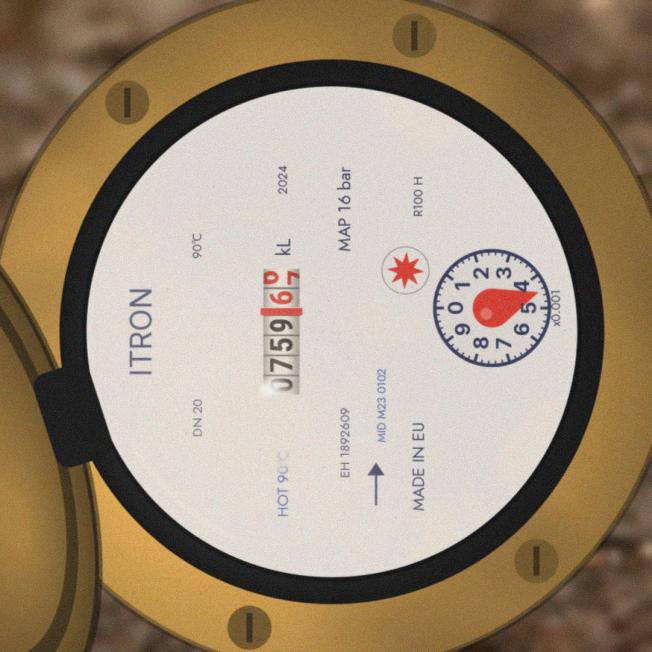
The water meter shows 759.664 kL
